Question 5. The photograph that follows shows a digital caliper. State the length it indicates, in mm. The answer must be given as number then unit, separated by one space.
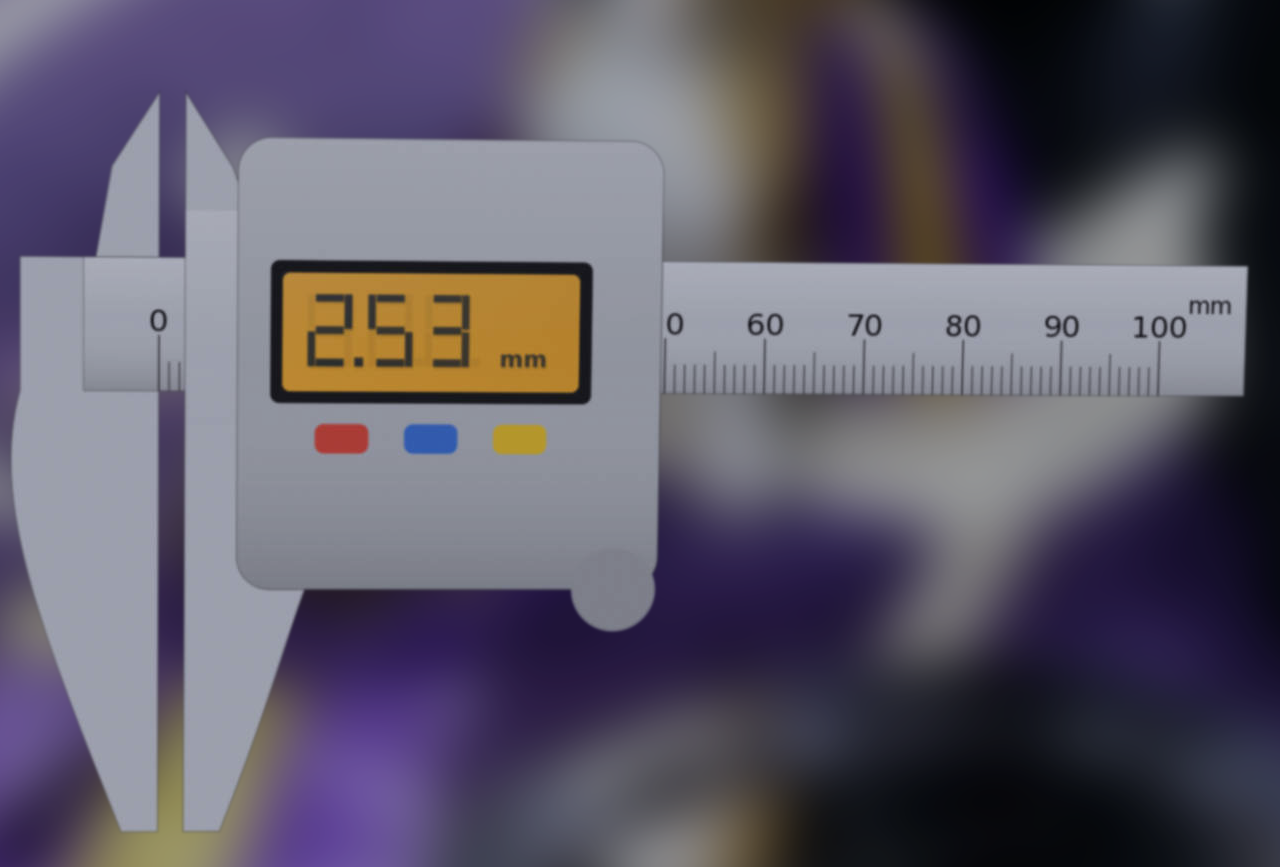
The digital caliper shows 2.53 mm
